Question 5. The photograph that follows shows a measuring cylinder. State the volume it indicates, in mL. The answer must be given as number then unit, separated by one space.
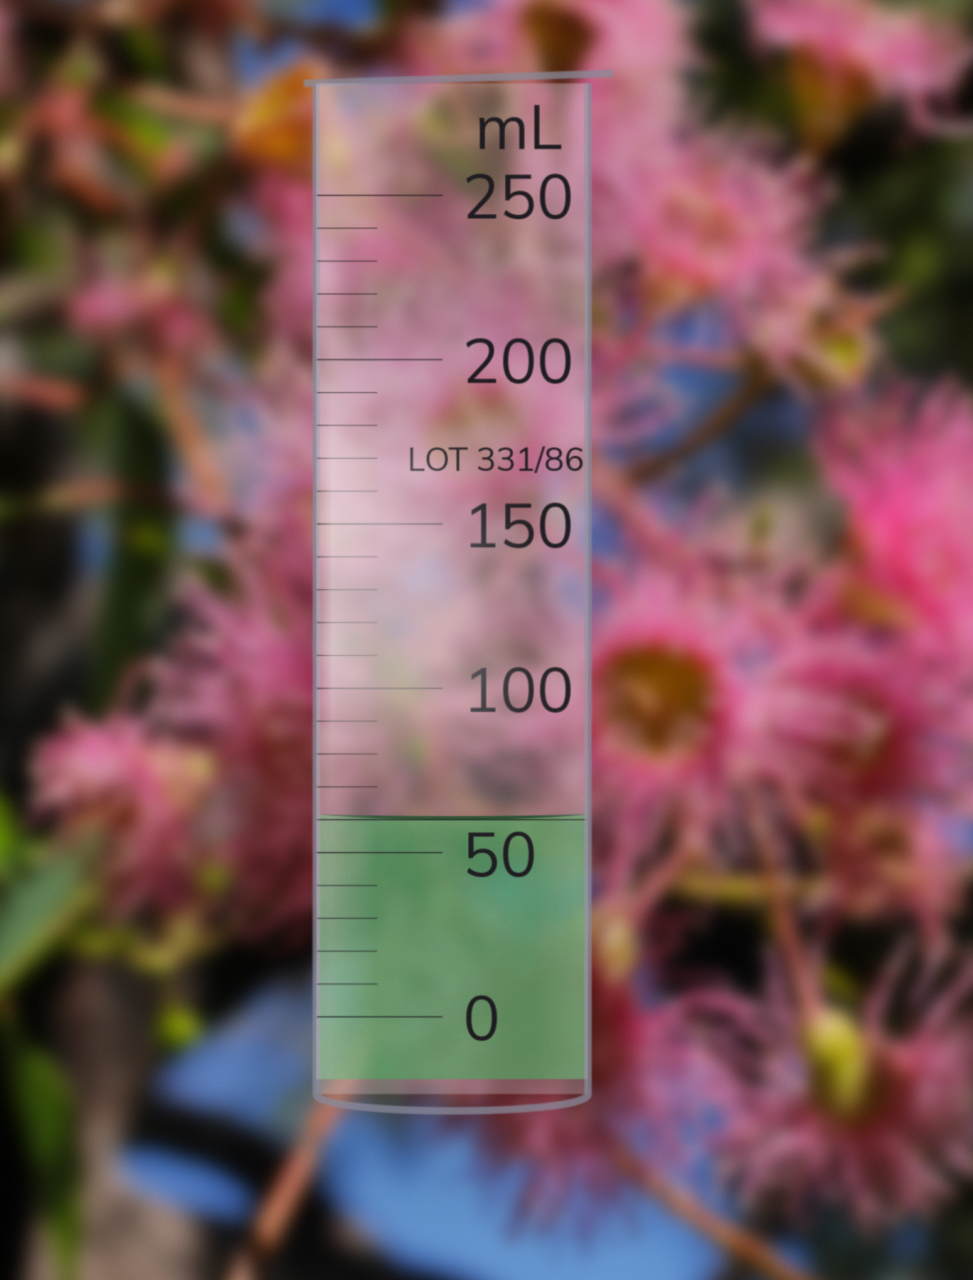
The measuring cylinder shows 60 mL
